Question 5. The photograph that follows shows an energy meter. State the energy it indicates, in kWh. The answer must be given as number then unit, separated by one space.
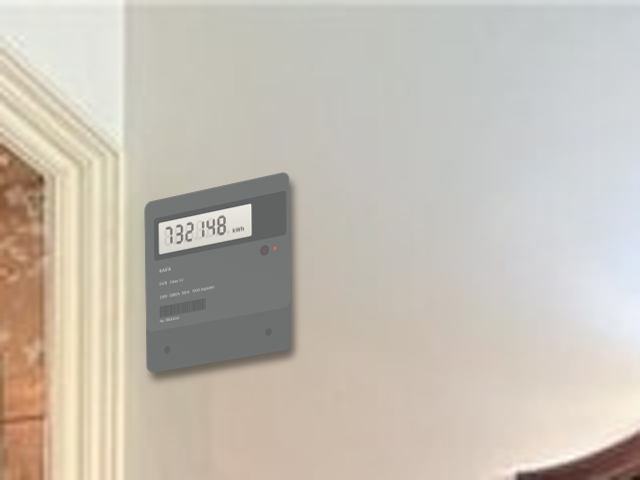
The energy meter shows 732148 kWh
